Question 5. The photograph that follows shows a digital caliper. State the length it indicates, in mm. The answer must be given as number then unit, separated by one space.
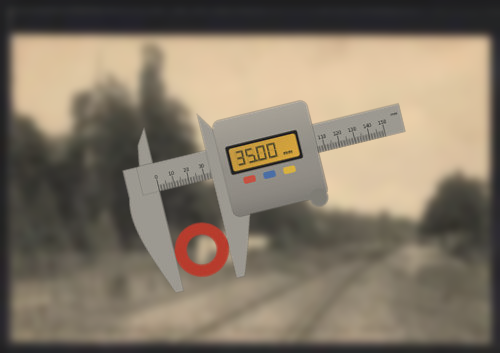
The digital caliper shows 35.00 mm
